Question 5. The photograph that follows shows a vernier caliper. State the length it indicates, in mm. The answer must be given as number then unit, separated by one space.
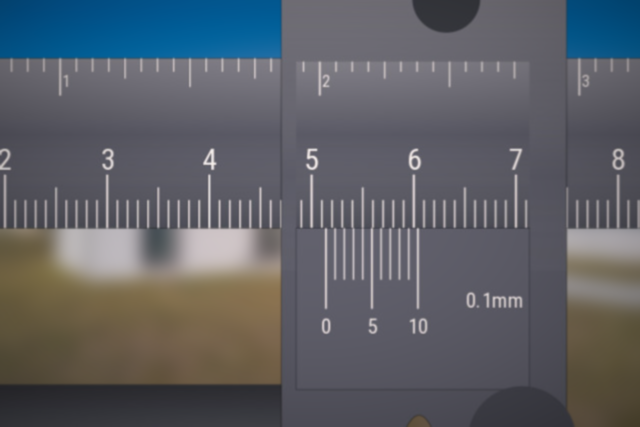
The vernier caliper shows 51.4 mm
